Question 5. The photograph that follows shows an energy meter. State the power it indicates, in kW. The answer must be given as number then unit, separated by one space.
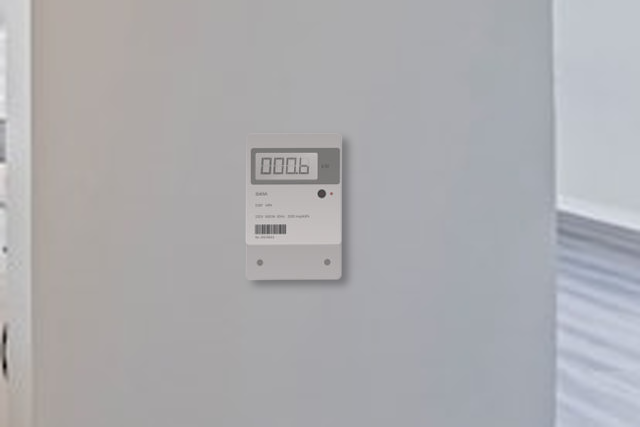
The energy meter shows 0.6 kW
